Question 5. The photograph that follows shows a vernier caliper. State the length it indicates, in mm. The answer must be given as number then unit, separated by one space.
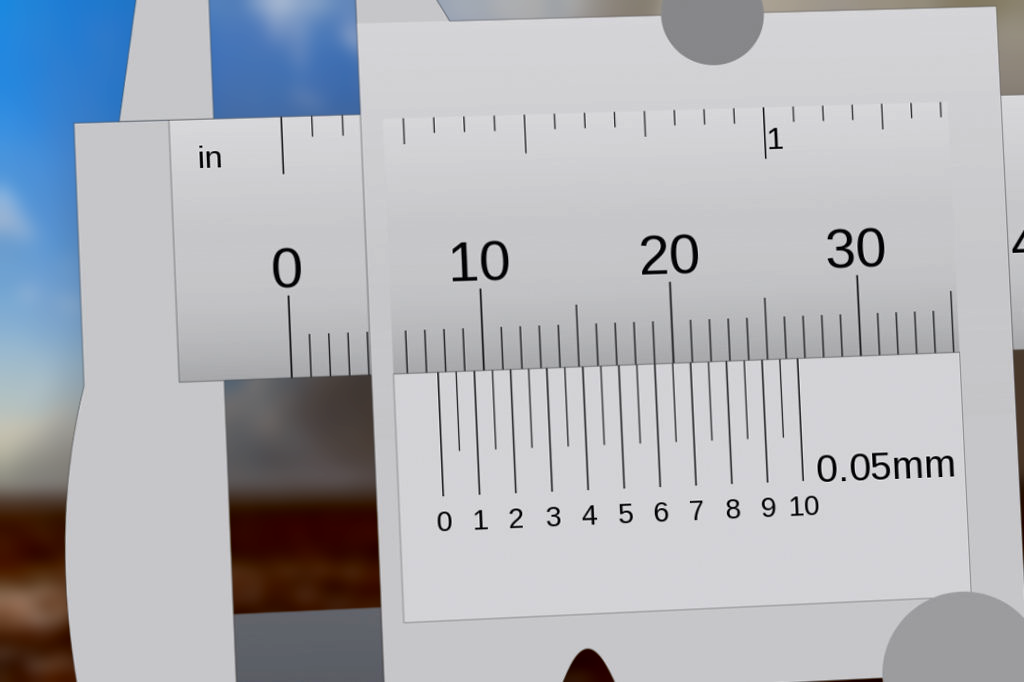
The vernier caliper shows 7.6 mm
